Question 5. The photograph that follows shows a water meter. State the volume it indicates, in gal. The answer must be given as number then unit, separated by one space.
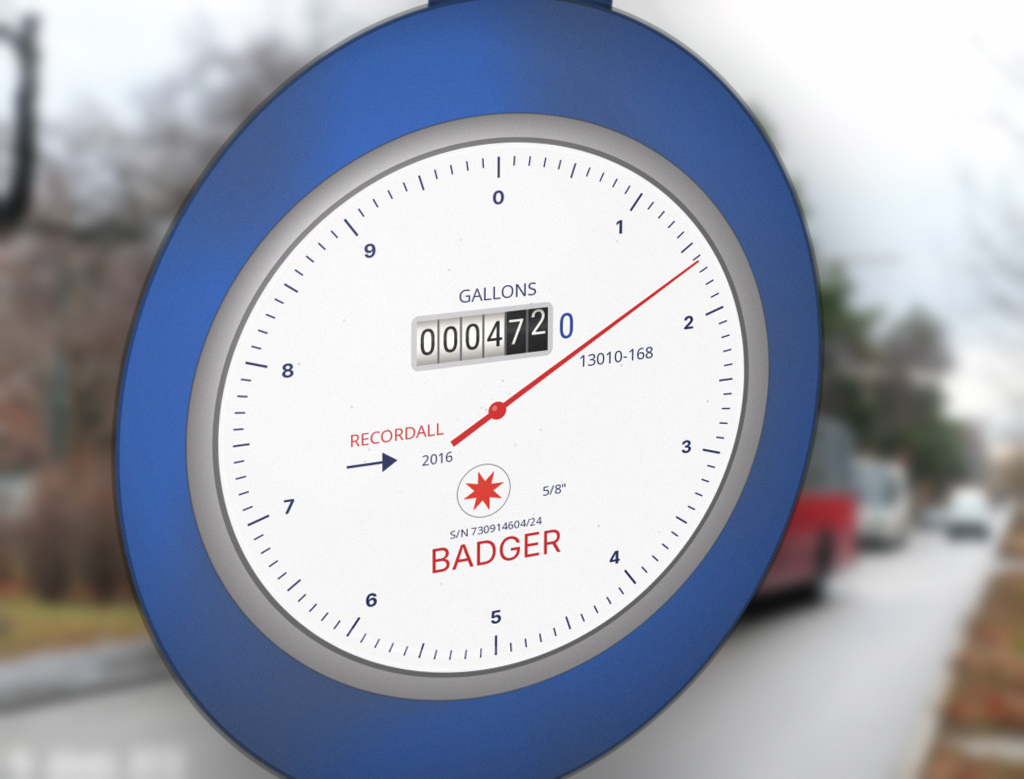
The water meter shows 4721.6 gal
